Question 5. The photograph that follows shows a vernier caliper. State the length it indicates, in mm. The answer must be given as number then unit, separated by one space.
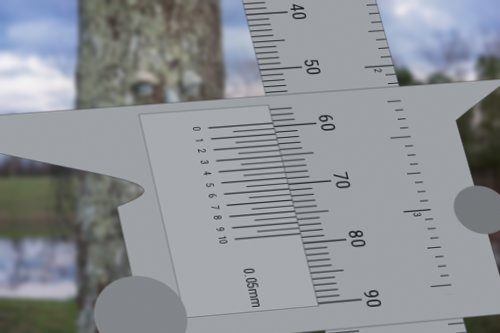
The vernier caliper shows 59.4 mm
